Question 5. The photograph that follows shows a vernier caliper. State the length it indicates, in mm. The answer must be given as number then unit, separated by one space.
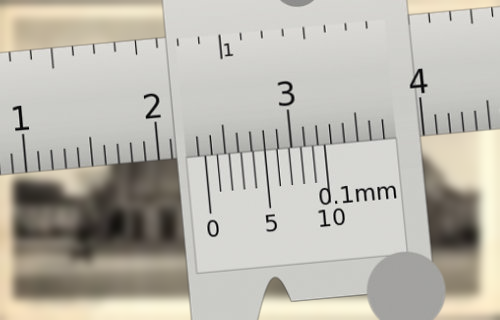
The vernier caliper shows 23.5 mm
